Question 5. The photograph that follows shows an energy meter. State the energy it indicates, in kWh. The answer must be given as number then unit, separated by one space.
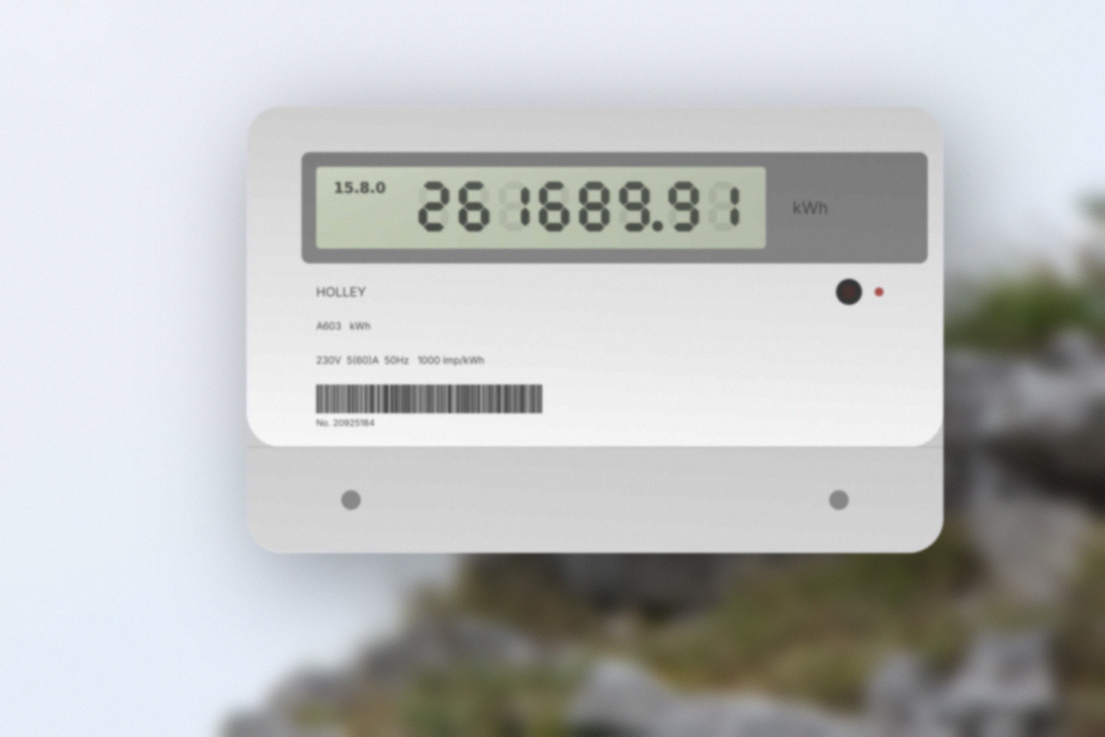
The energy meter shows 261689.91 kWh
